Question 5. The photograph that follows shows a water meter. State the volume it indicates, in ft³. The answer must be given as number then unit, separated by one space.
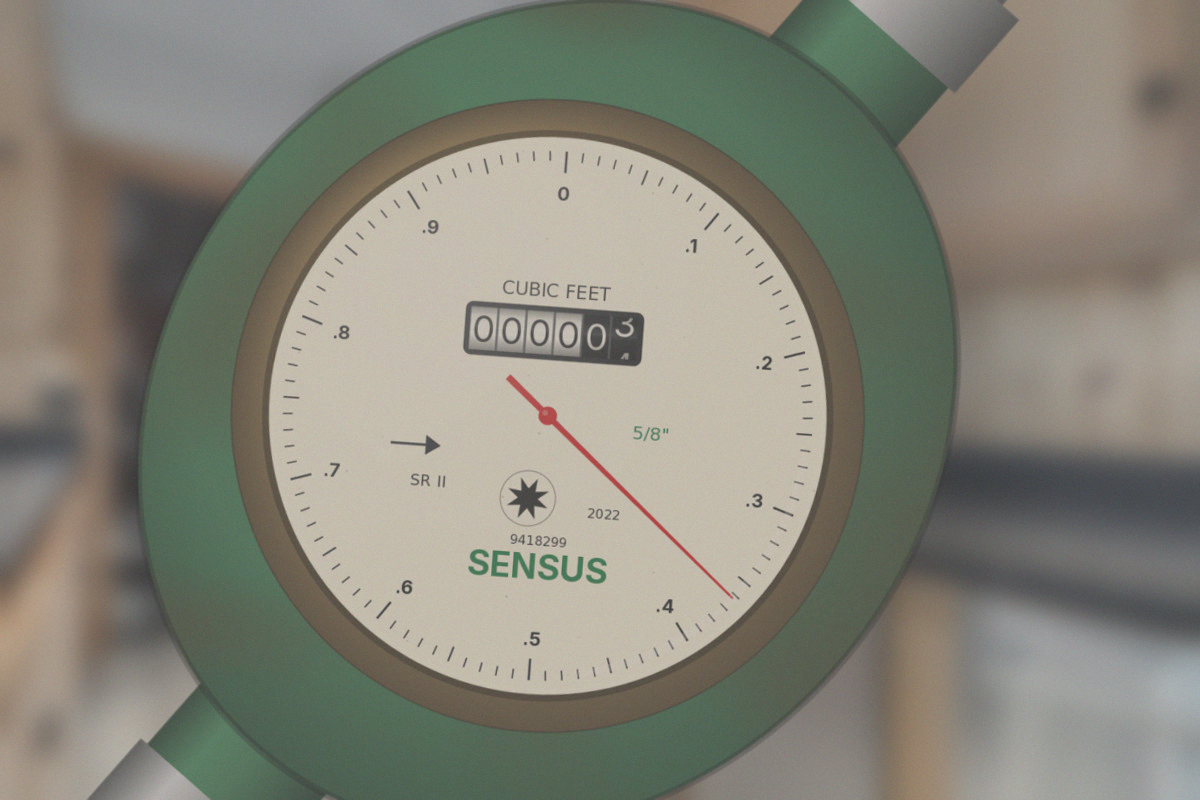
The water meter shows 3.36 ft³
